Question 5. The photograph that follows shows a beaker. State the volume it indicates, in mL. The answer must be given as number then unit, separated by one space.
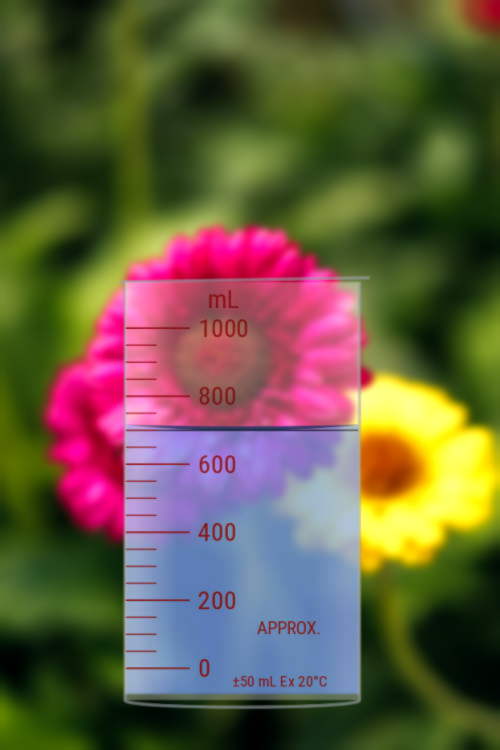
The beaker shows 700 mL
